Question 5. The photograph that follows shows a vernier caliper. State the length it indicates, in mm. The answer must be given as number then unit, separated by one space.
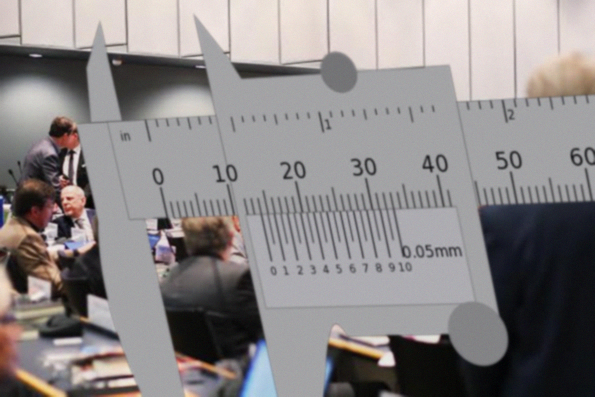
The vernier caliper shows 14.0 mm
